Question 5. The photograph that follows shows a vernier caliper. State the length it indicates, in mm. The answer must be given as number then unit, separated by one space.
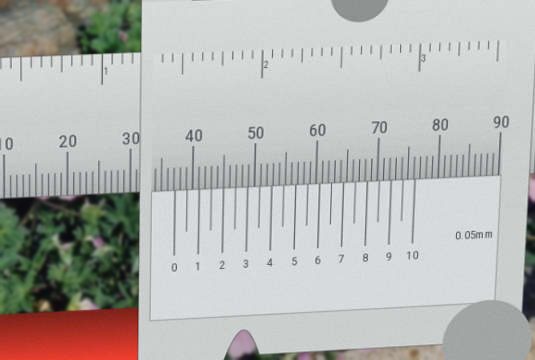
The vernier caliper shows 37.2 mm
